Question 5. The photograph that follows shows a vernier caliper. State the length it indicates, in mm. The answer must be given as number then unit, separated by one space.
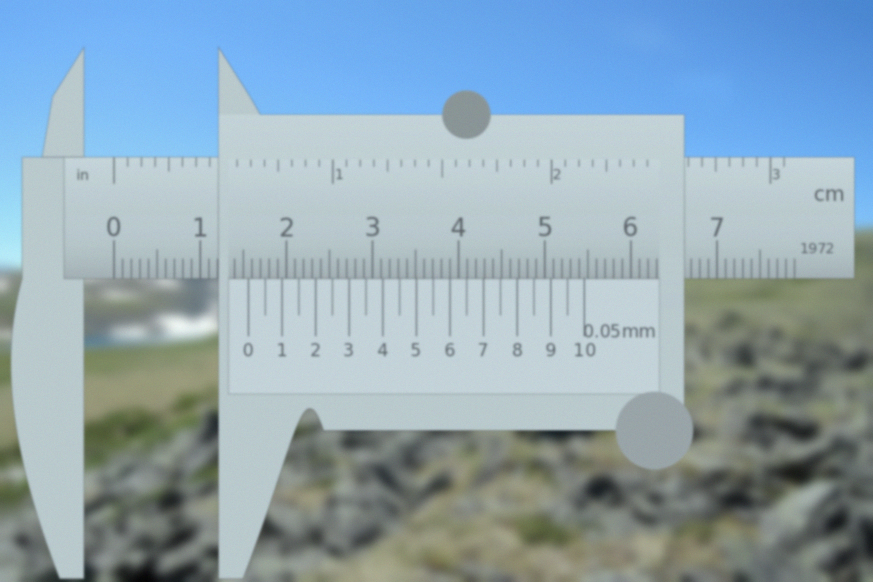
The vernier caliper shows 15.6 mm
